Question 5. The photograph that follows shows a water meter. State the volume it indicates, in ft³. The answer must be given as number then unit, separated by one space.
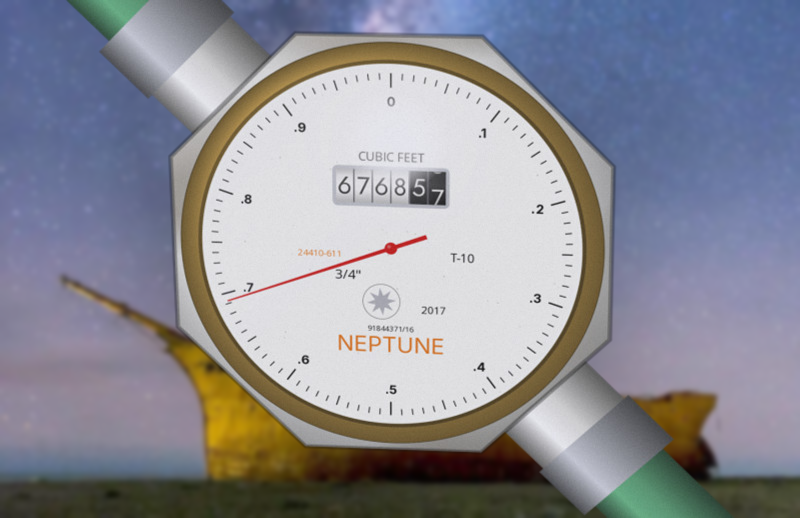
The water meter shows 676856.69 ft³
